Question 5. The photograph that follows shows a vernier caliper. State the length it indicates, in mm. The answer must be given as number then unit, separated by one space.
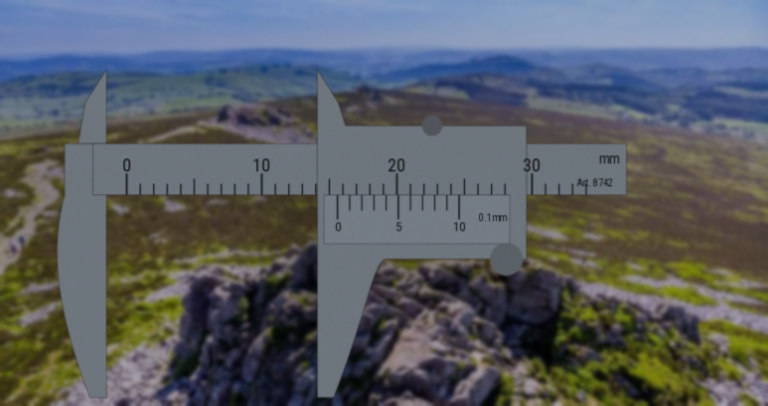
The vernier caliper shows 15.6 mm
